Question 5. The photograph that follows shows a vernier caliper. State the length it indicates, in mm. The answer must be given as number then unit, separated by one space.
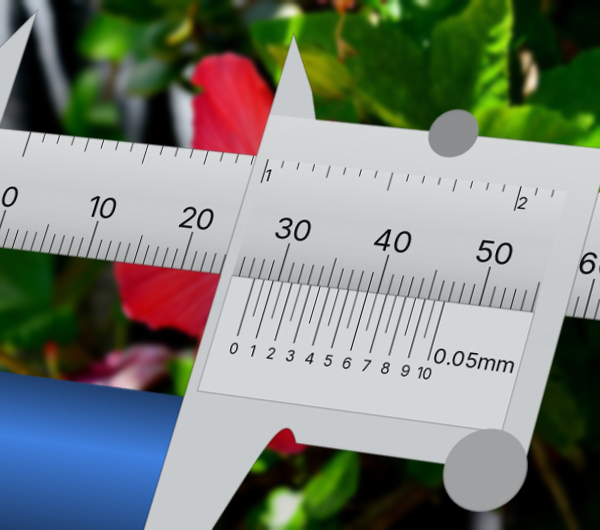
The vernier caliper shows 27.6 mm
